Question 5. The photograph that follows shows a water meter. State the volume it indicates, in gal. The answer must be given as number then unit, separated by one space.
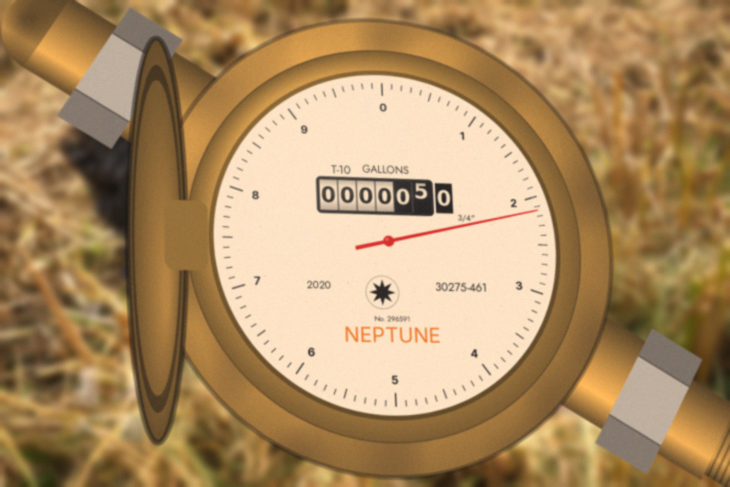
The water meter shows 52.1 gal
